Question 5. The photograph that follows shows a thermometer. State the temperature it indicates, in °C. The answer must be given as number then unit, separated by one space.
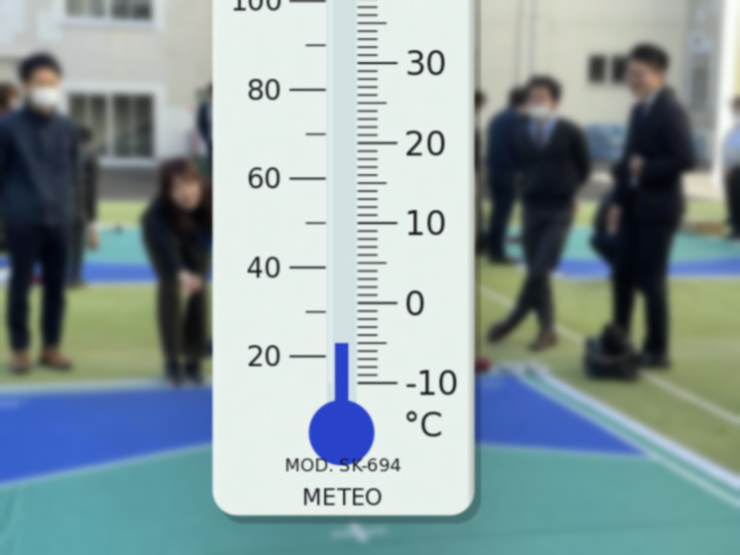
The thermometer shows -5 °C
